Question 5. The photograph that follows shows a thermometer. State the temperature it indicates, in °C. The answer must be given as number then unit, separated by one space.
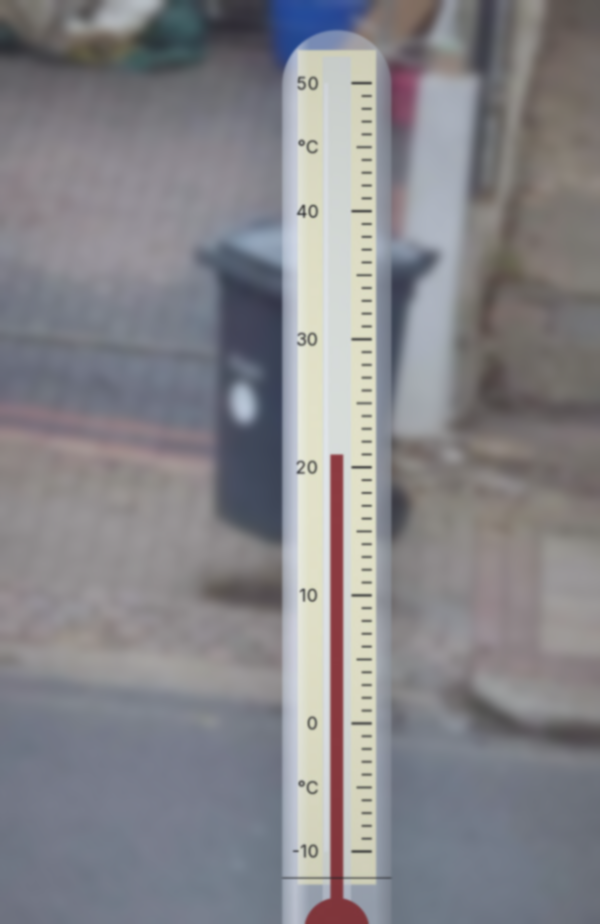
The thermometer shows 21 °C
